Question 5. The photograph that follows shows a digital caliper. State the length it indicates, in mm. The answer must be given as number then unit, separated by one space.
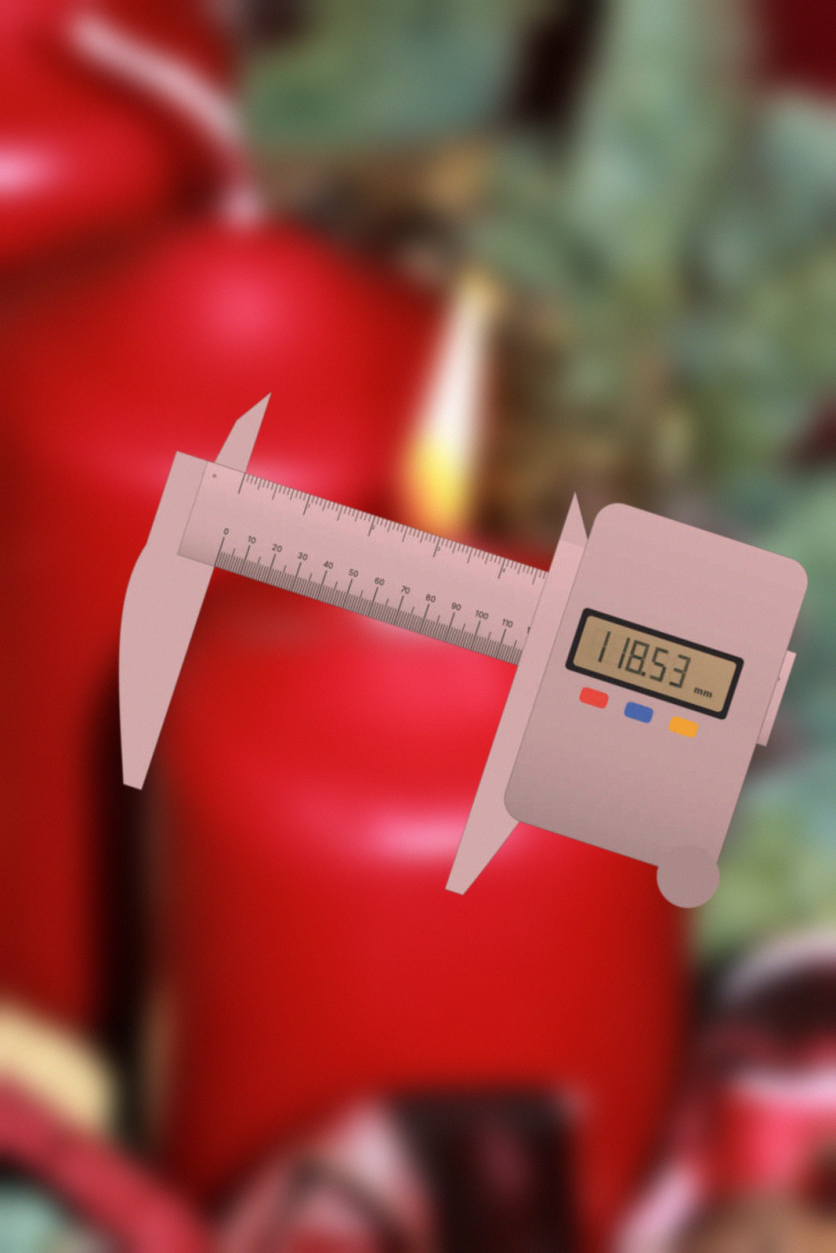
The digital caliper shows 118.53 mm
